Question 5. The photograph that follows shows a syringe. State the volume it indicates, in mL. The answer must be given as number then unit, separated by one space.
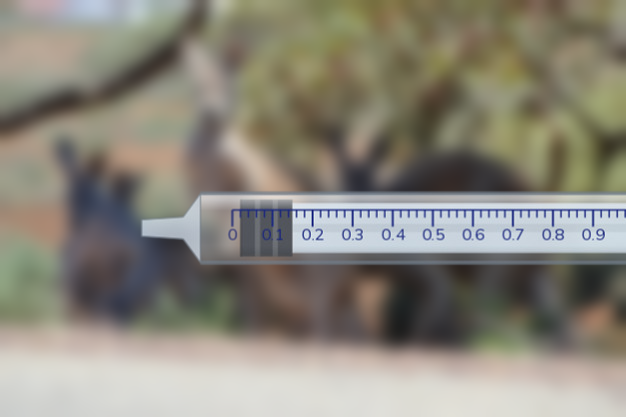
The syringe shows 0.02 mL
